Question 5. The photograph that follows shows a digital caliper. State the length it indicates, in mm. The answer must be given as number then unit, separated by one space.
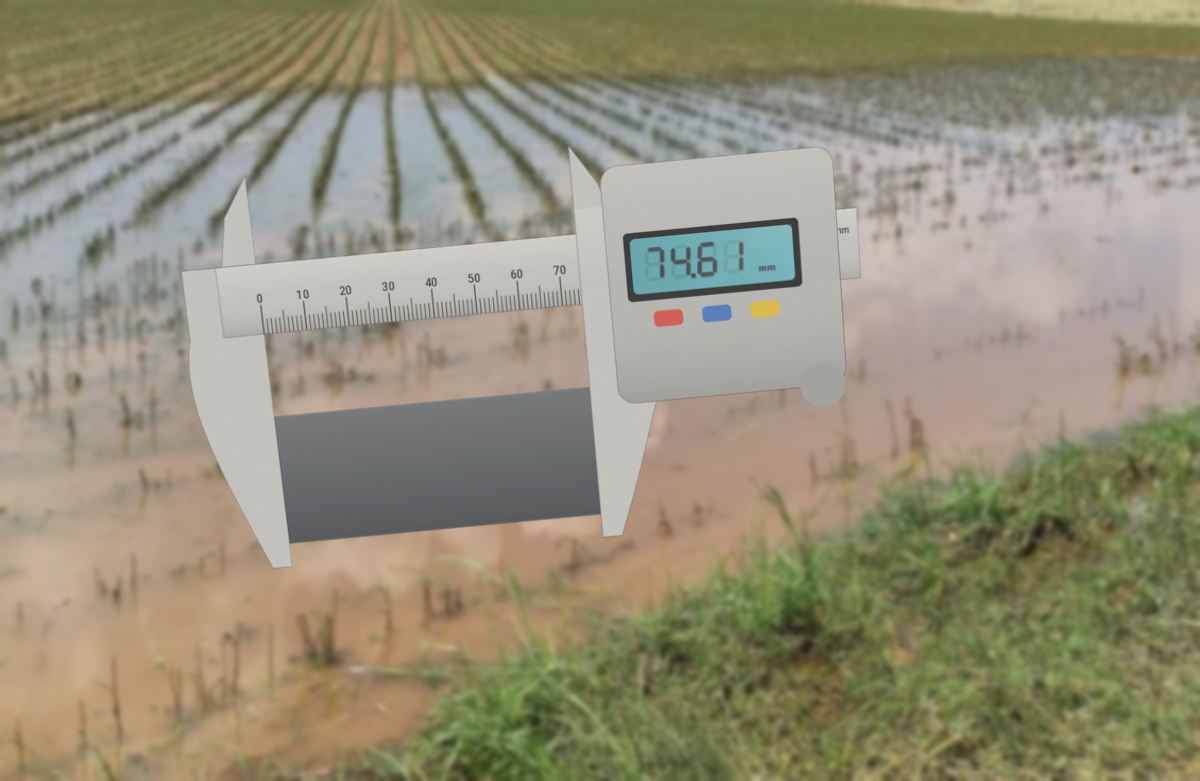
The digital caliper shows 74.61 mm
